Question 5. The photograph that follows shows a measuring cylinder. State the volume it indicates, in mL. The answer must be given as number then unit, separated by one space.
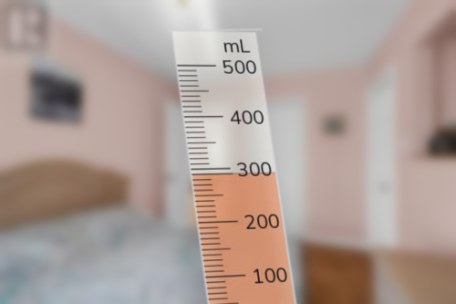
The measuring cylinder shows 290 mL
